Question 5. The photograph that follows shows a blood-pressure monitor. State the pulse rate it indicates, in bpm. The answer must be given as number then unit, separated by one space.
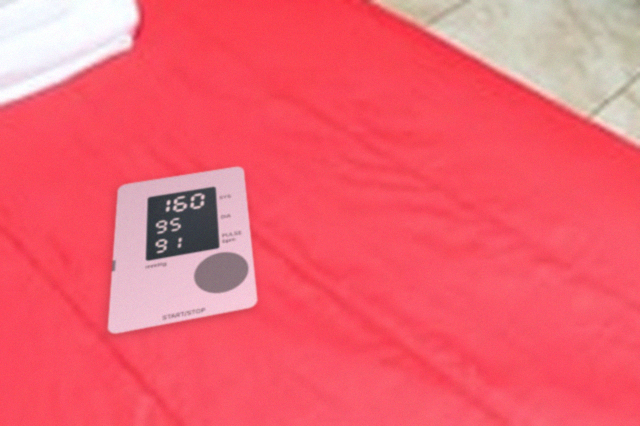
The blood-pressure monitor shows 91 bpm
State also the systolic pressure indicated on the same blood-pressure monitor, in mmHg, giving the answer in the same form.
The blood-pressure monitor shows 160 mmHg
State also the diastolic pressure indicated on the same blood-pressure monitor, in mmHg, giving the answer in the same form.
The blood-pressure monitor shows 95 mmHg
